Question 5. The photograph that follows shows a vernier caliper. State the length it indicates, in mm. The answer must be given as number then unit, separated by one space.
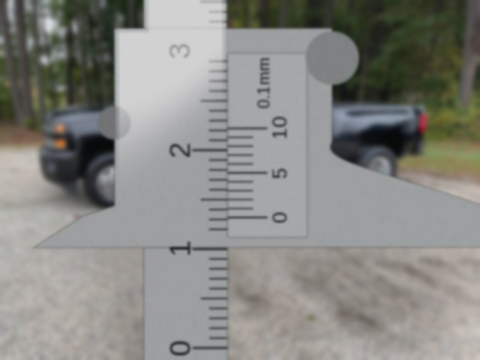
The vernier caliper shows 13.2 mm
